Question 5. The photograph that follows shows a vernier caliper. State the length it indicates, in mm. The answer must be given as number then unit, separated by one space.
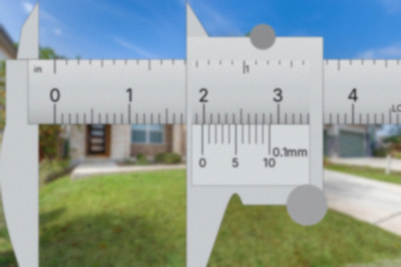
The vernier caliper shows 19.8 mm
